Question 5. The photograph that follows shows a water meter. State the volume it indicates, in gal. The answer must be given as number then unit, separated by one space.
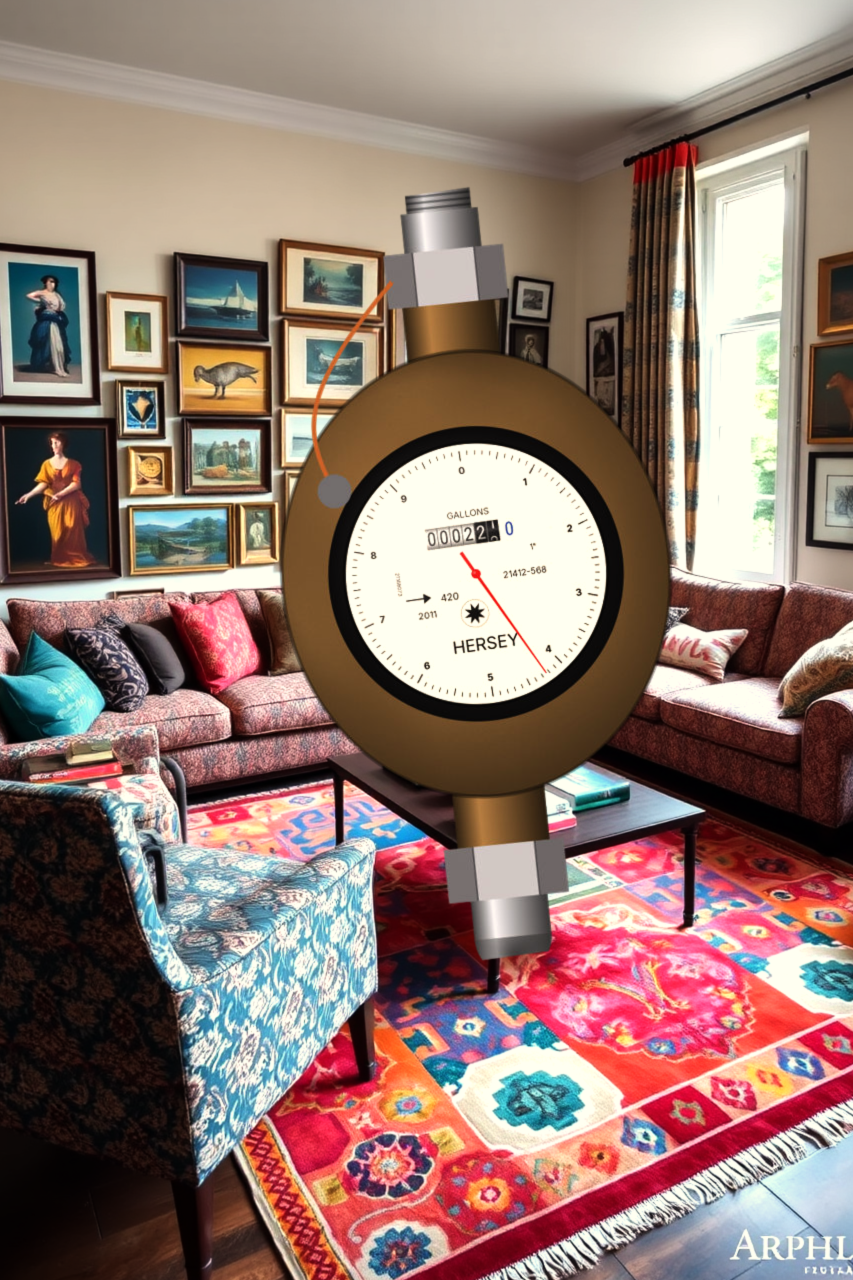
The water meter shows 2214.2 gal
